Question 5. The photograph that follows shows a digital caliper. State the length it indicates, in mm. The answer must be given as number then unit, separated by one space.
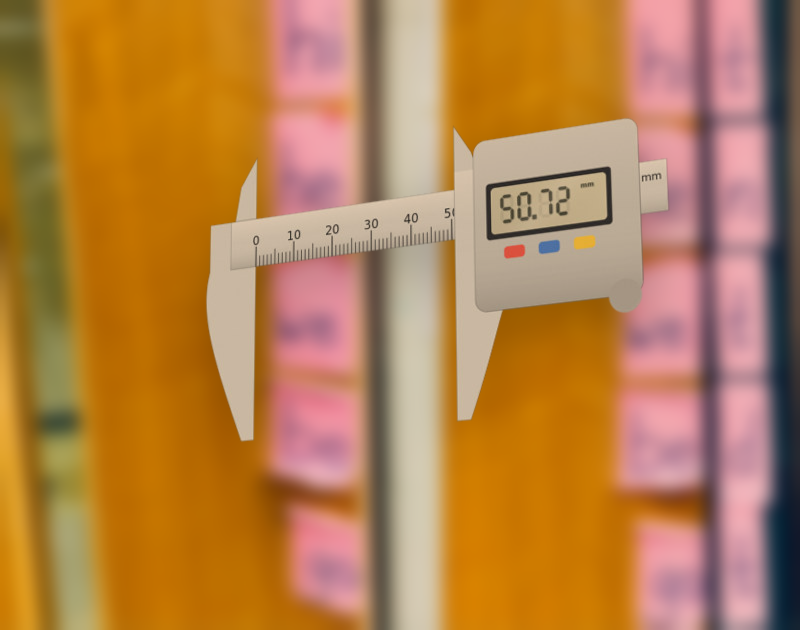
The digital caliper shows 50.72 mm
